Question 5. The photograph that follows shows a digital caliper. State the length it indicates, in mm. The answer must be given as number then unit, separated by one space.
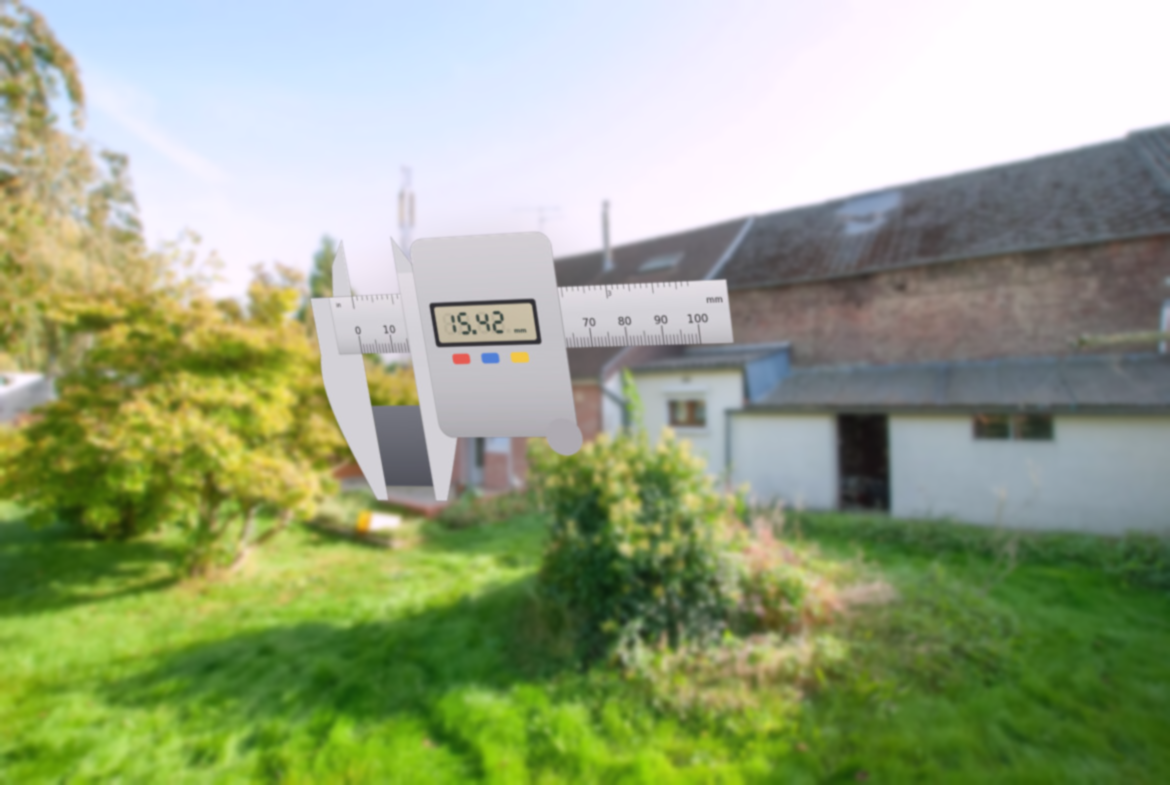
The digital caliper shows 15.42 mm
